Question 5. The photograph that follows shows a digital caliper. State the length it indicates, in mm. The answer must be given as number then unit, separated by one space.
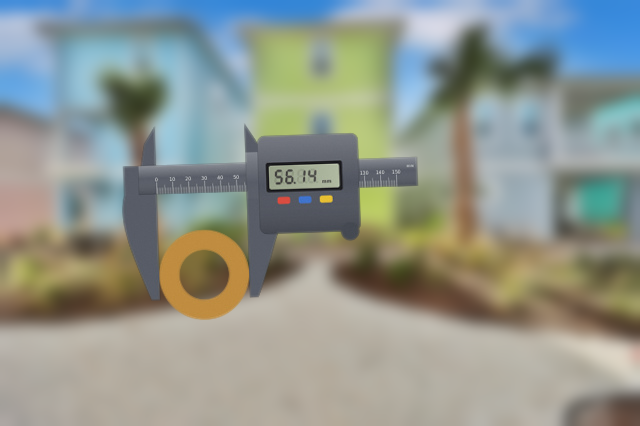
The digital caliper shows 56.14 mm
